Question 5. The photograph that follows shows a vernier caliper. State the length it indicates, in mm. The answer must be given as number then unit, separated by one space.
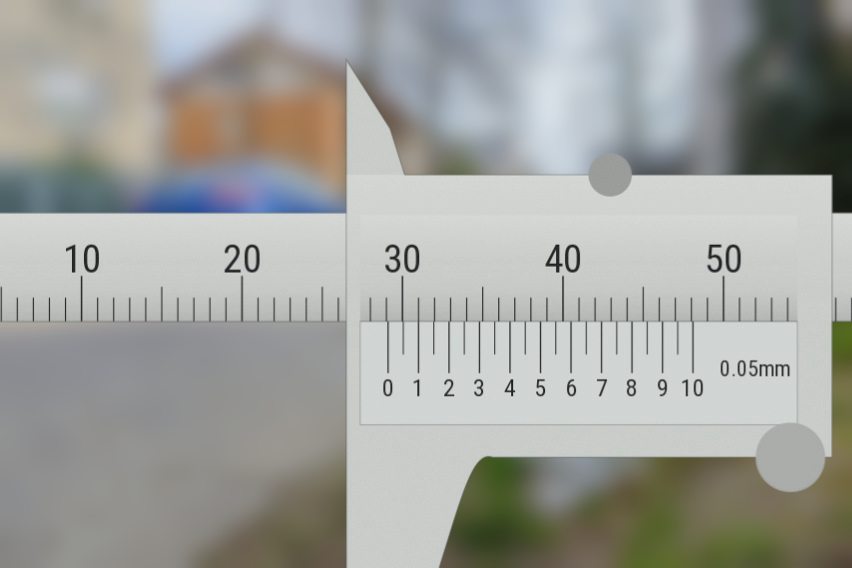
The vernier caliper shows 29.1 mm
